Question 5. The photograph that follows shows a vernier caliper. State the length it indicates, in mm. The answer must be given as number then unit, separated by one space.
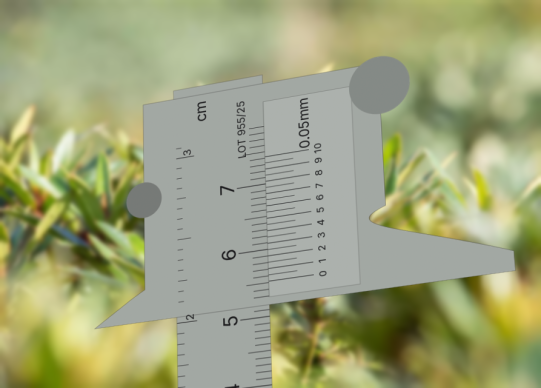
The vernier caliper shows 55.2 mm
